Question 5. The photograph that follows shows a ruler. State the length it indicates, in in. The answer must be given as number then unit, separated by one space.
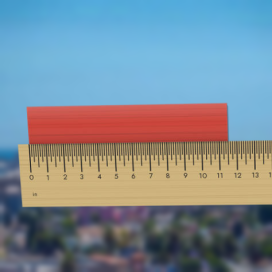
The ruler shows 11.5 in
